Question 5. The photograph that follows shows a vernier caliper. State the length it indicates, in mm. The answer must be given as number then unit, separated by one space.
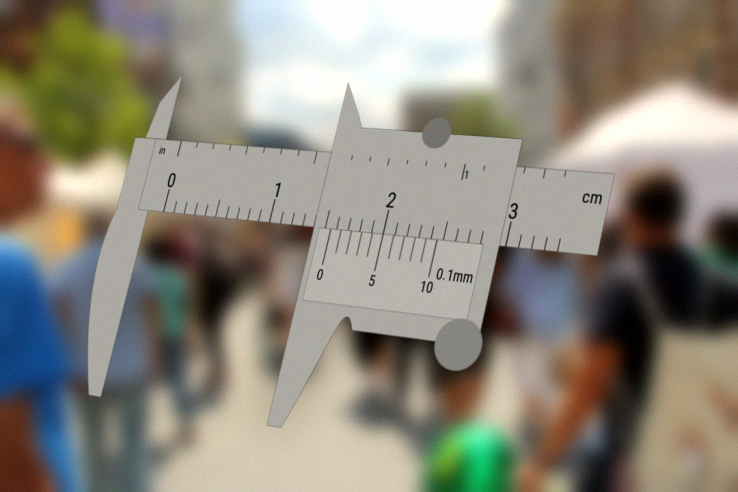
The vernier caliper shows 15.5 mm
